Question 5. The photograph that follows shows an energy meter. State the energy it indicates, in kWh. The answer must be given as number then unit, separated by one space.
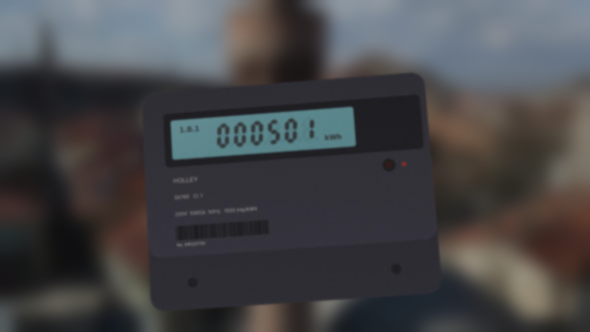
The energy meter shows 501 kWh
